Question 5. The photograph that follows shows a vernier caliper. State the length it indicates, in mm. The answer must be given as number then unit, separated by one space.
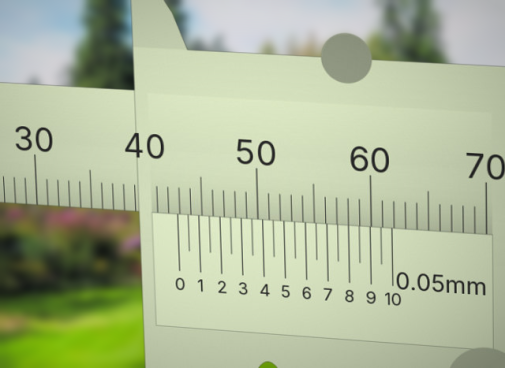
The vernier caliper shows 42.8 mm
